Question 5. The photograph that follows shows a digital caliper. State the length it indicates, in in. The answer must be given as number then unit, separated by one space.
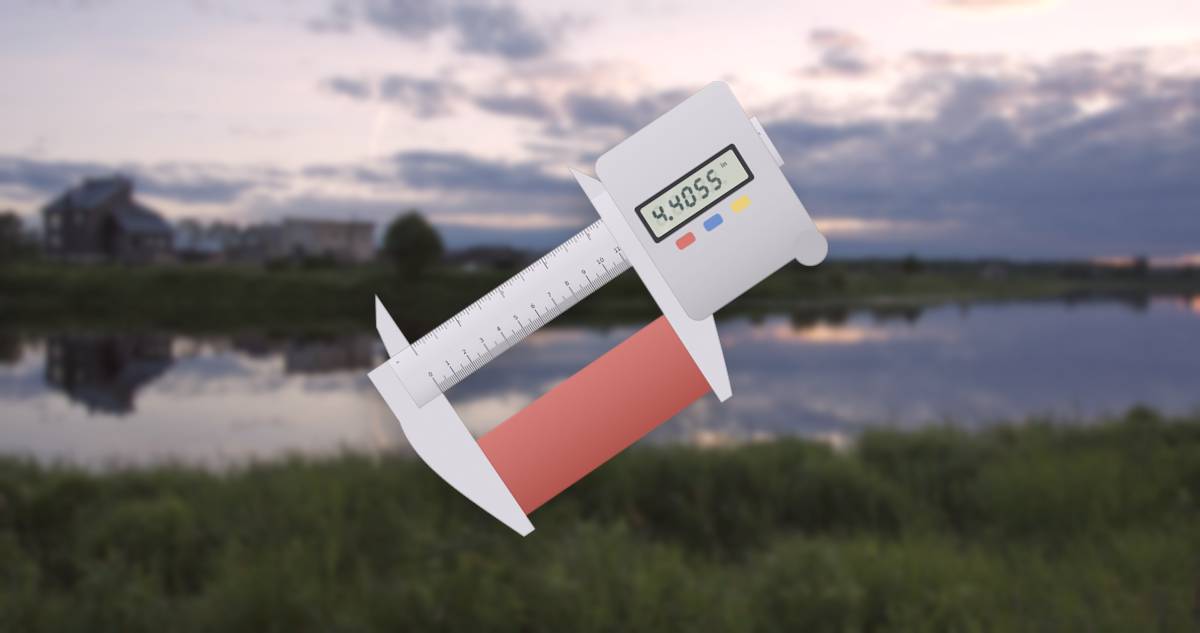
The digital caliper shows 4.4055 in
